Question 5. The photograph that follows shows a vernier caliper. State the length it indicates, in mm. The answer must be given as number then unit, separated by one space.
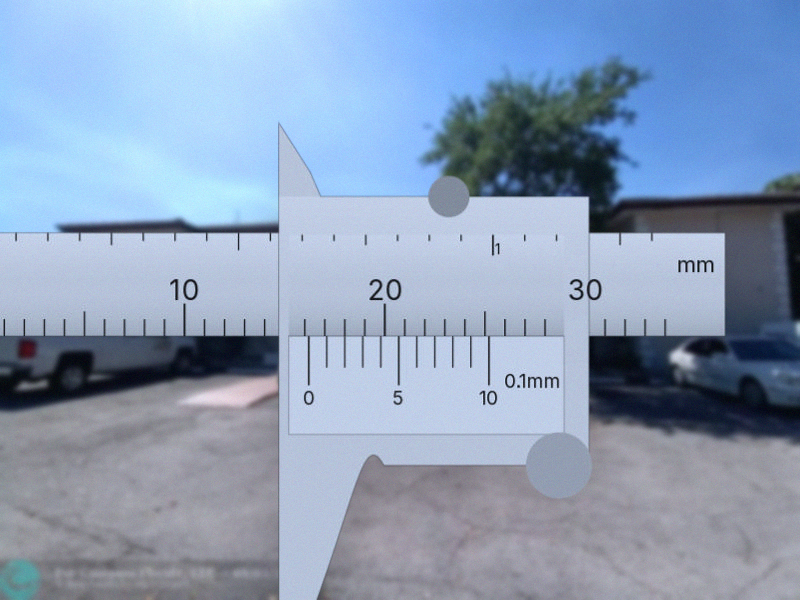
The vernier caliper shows 16.2 mm
